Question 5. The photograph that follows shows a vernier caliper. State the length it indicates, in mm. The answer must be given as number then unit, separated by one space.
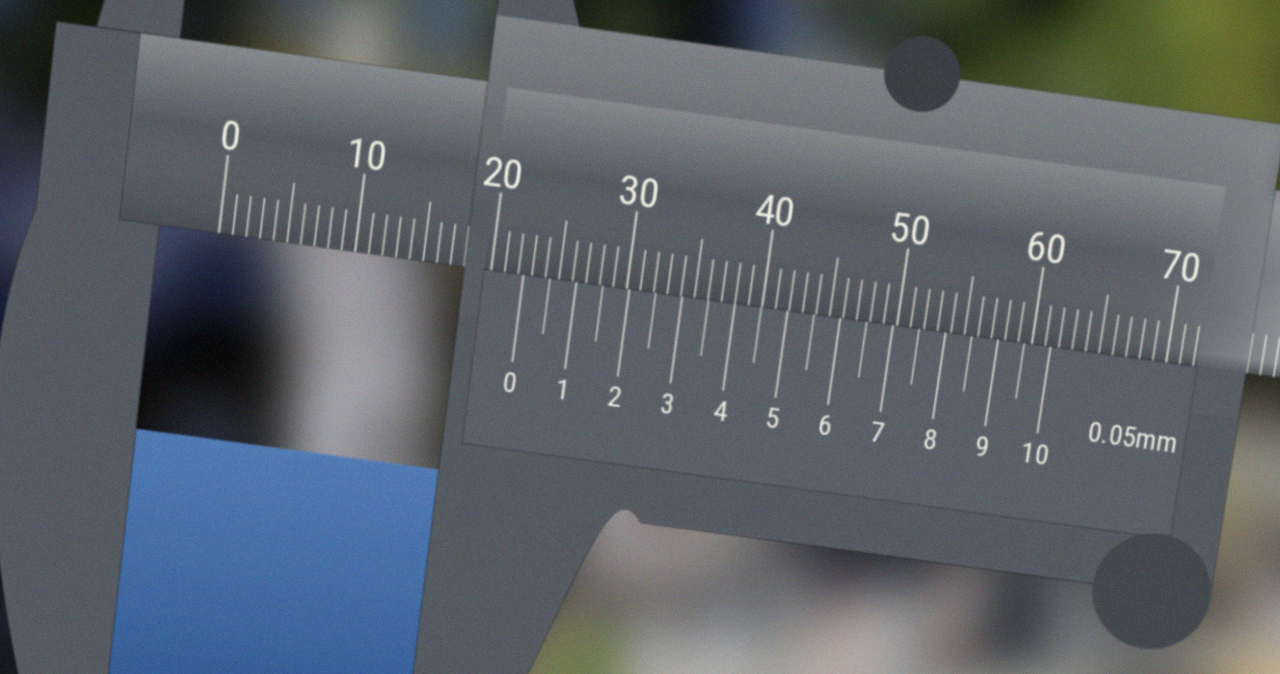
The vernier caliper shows 22.4 mm
